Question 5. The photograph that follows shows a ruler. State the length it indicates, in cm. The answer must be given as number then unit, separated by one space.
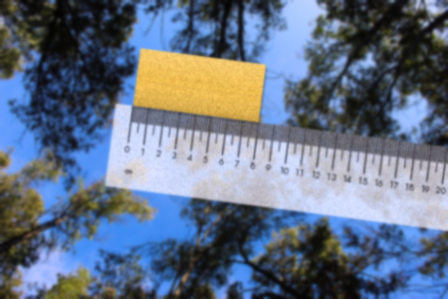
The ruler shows 8 cm
